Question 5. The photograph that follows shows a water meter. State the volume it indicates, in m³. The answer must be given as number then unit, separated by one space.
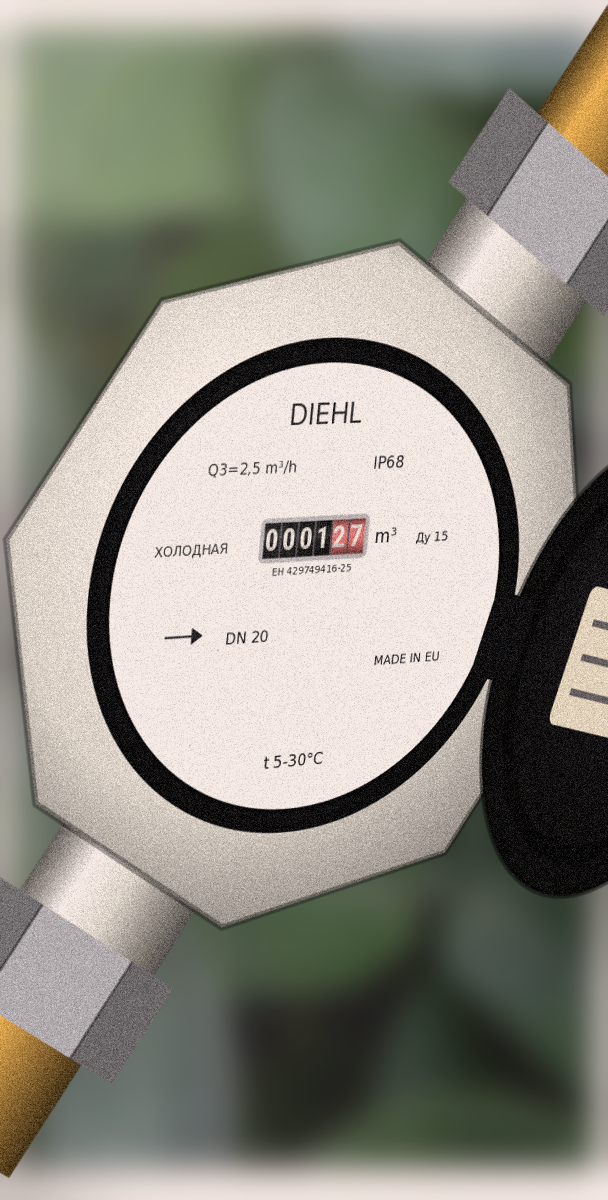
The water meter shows 1.27 m³
